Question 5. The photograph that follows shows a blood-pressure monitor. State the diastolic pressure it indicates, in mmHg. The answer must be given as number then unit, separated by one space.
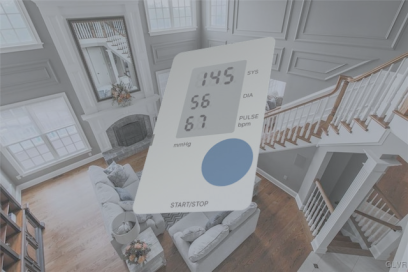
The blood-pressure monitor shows 56 mmHg
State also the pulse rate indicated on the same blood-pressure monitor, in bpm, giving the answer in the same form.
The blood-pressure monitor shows 67 bpm
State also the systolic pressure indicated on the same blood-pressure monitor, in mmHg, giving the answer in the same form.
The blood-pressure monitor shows 145 mmHg
